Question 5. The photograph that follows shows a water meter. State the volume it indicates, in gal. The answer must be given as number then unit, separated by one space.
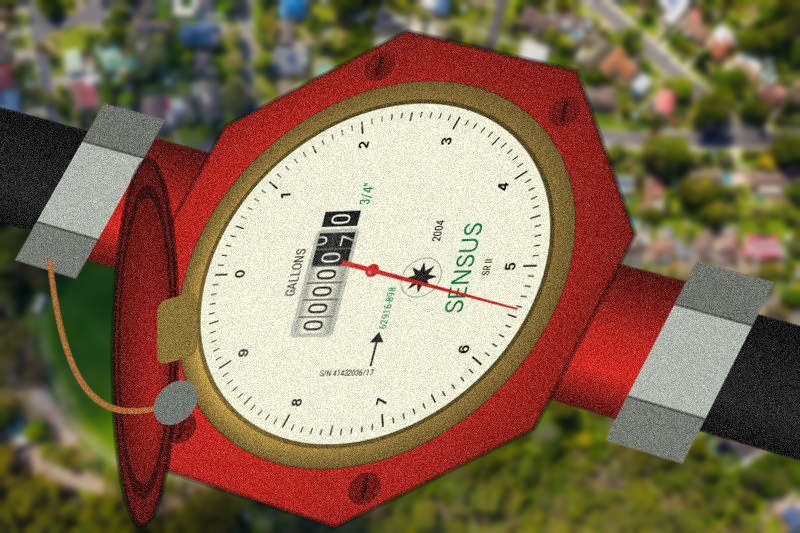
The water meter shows 65.4 gal
